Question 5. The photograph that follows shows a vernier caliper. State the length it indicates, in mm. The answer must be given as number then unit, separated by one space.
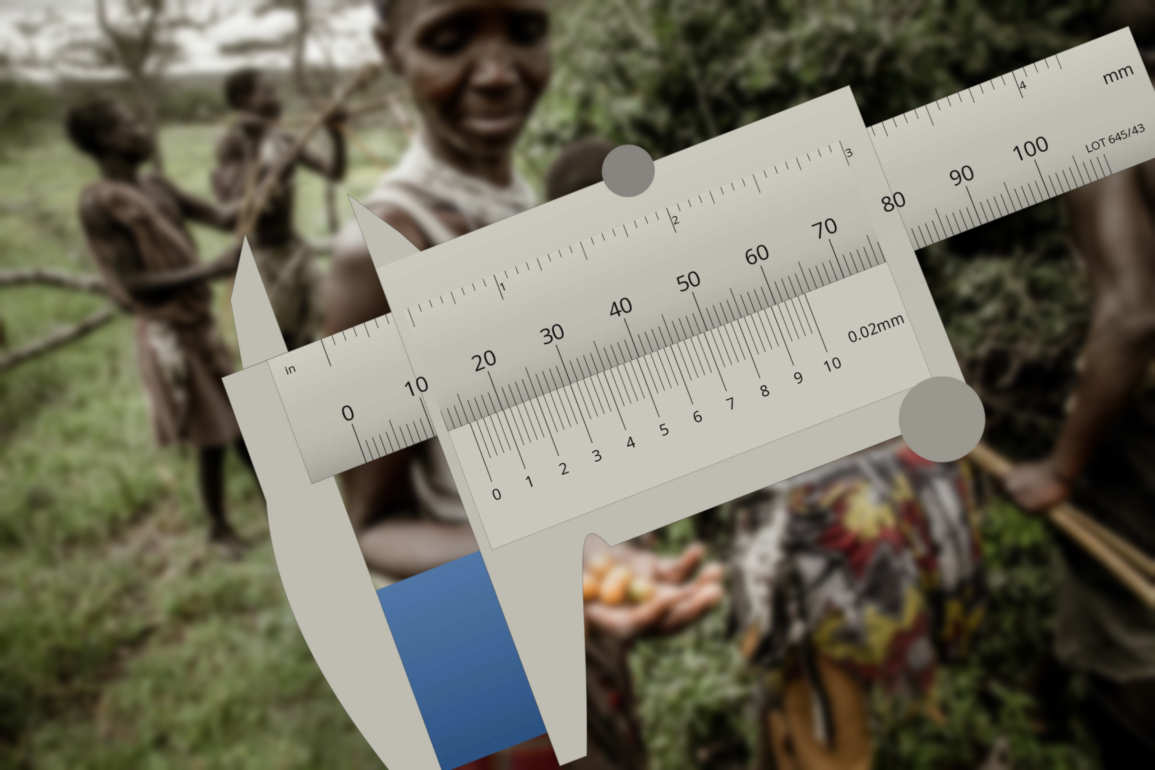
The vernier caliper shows 15.2 mm
